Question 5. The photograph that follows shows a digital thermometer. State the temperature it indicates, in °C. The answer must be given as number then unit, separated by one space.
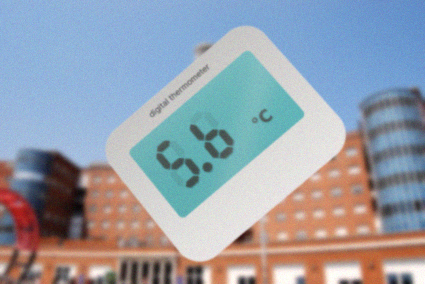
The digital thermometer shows 5.6 °C
